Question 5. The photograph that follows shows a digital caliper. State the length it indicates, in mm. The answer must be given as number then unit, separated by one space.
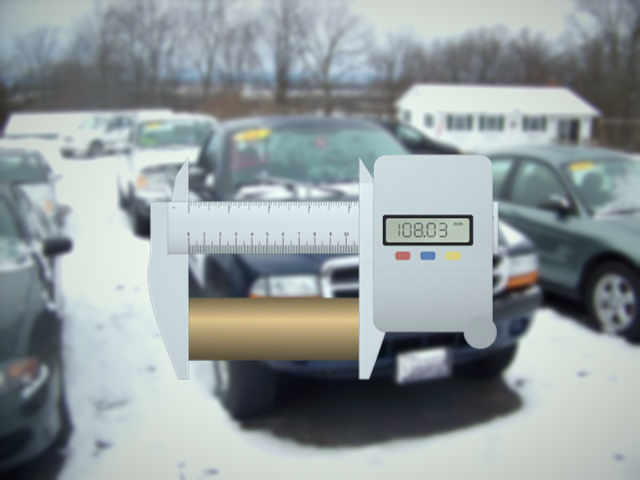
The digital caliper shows 108.03 mm
